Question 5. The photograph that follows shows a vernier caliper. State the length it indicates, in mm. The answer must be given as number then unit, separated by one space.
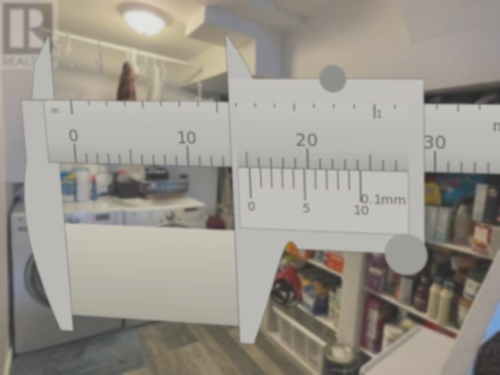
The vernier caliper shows 15.2 mm
